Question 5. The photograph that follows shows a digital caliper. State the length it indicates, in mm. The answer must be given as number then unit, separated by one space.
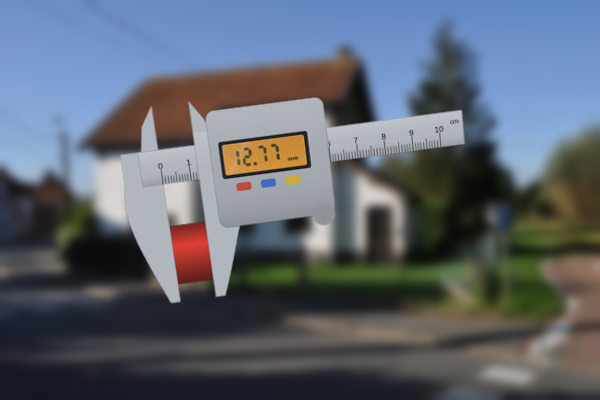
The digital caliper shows 12.77 mm
